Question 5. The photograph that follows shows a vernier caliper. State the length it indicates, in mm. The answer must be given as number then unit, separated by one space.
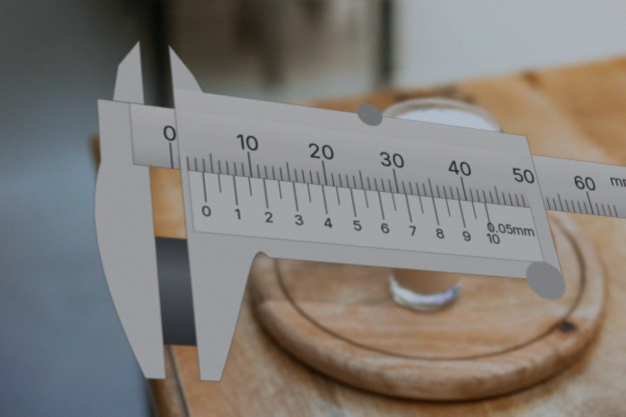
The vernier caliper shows 3.8 mm
